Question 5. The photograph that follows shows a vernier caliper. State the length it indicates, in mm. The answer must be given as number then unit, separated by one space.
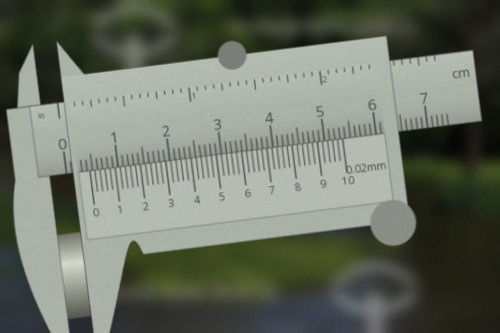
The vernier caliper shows 4.5 mm
